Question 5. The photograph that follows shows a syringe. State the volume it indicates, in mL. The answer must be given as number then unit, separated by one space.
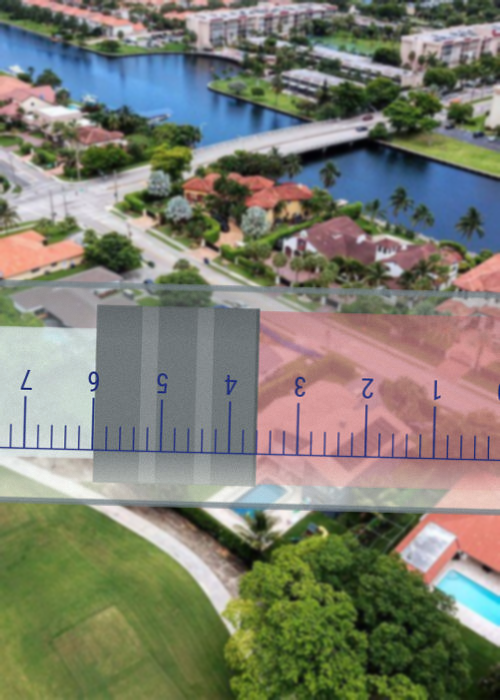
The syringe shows 3.6 mL
